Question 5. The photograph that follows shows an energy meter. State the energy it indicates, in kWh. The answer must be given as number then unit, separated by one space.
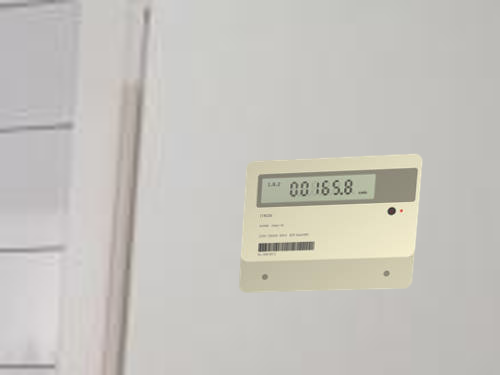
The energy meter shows 165.8 kWh
